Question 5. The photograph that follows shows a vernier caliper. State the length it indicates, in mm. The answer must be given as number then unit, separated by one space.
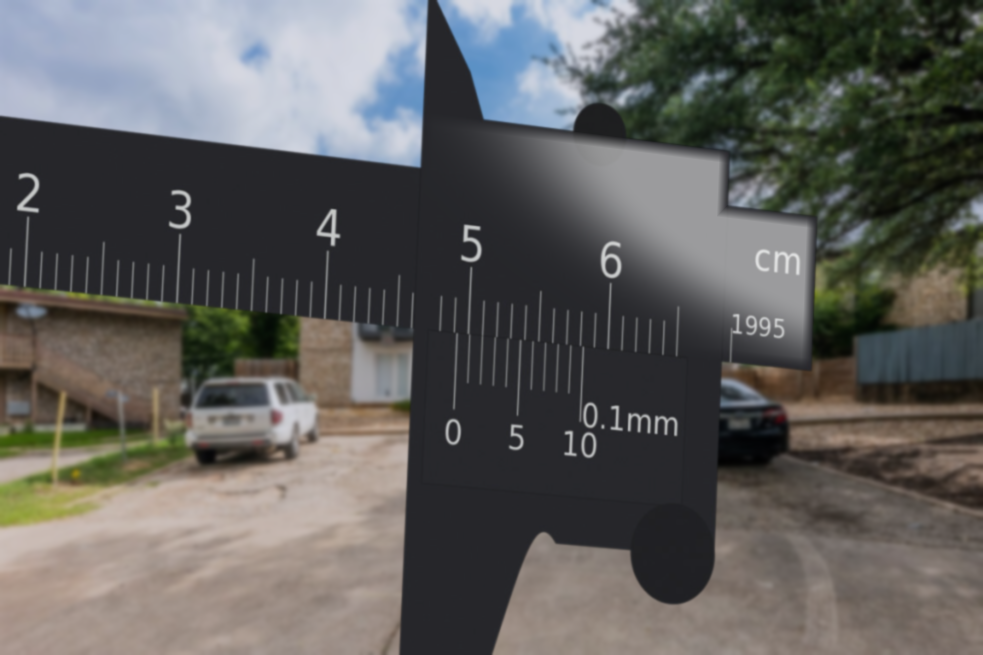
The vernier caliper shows 49.2 mm
